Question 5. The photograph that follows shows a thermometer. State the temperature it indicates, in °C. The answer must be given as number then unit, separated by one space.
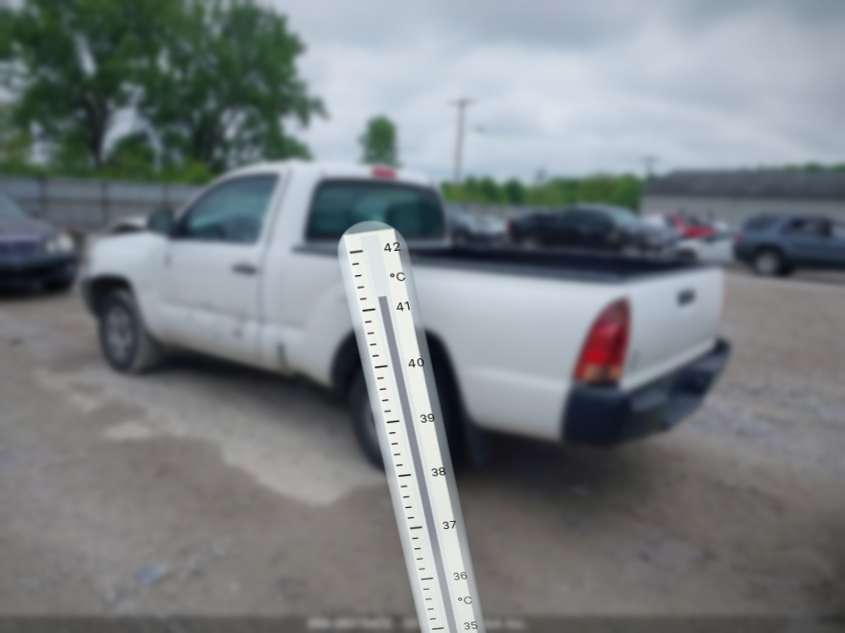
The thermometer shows 41.2 °C
